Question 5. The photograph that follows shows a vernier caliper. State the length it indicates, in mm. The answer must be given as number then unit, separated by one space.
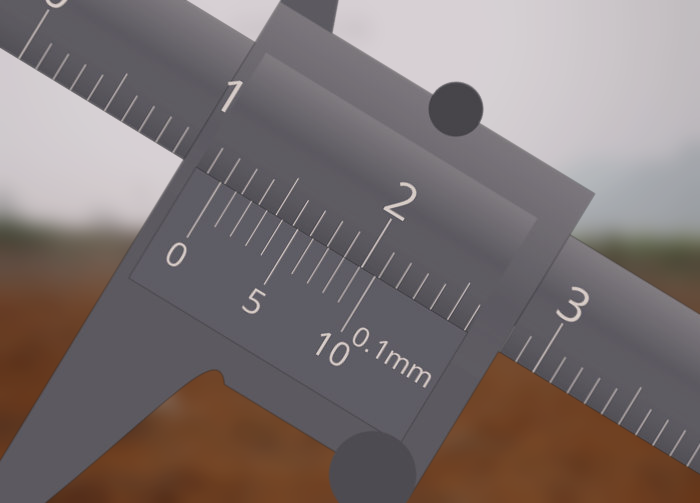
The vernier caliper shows 11.8 mm
